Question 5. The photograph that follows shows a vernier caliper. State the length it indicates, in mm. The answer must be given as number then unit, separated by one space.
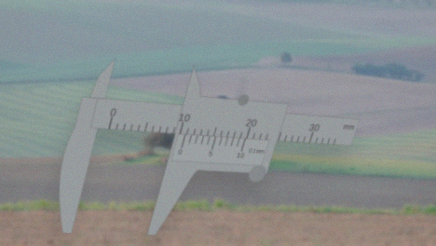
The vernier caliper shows 10.8 mm
